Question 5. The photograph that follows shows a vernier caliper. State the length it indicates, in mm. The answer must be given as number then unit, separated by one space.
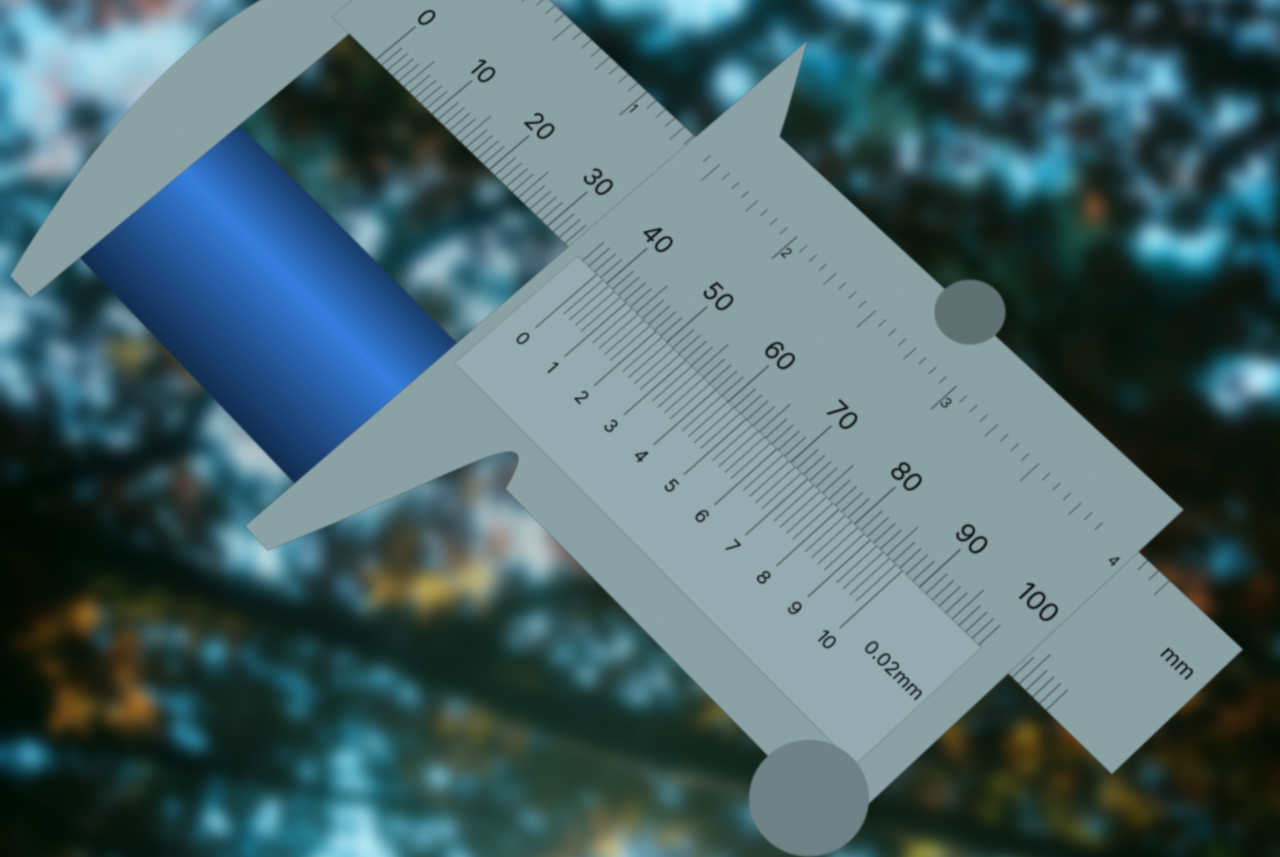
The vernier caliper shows 38.4 mm
